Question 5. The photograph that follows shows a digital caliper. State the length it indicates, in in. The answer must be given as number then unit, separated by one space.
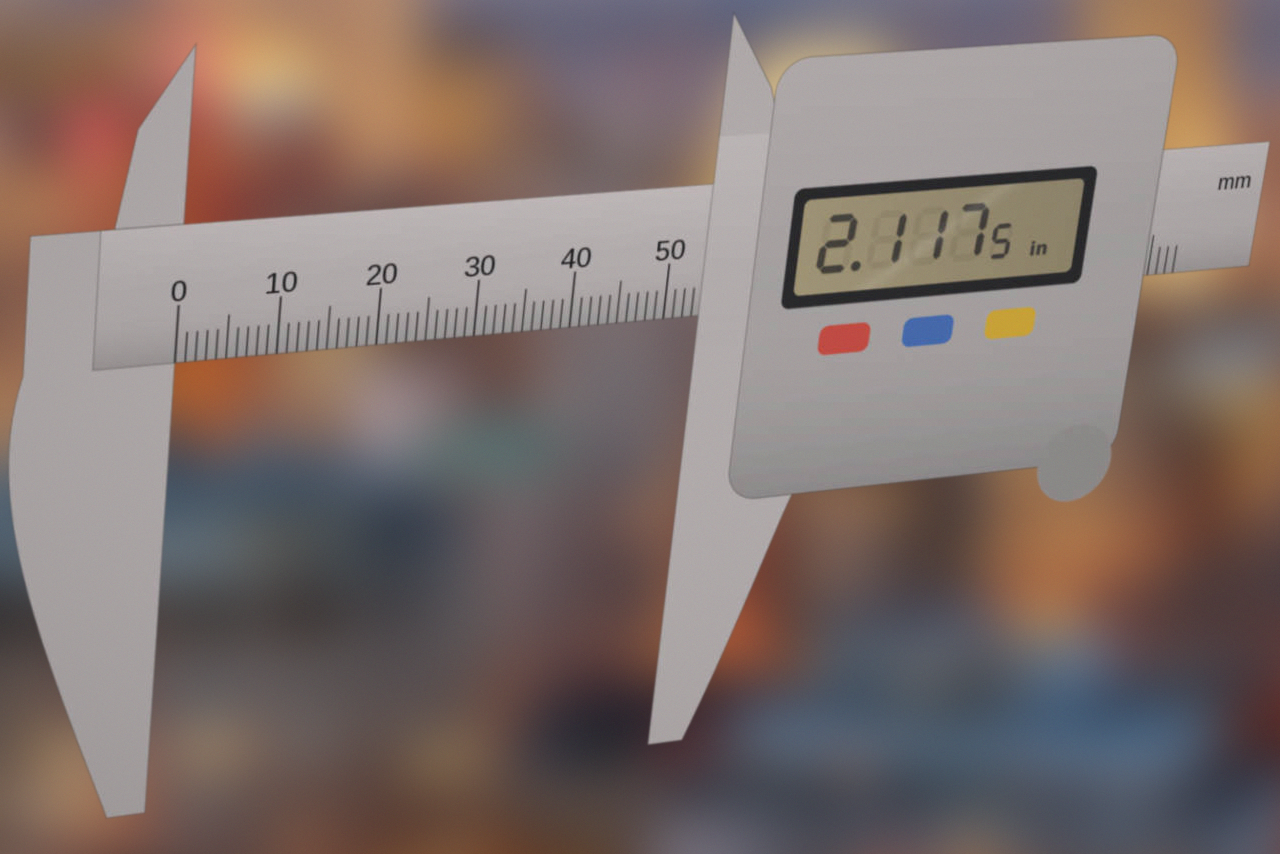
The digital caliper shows 2.1175 in
